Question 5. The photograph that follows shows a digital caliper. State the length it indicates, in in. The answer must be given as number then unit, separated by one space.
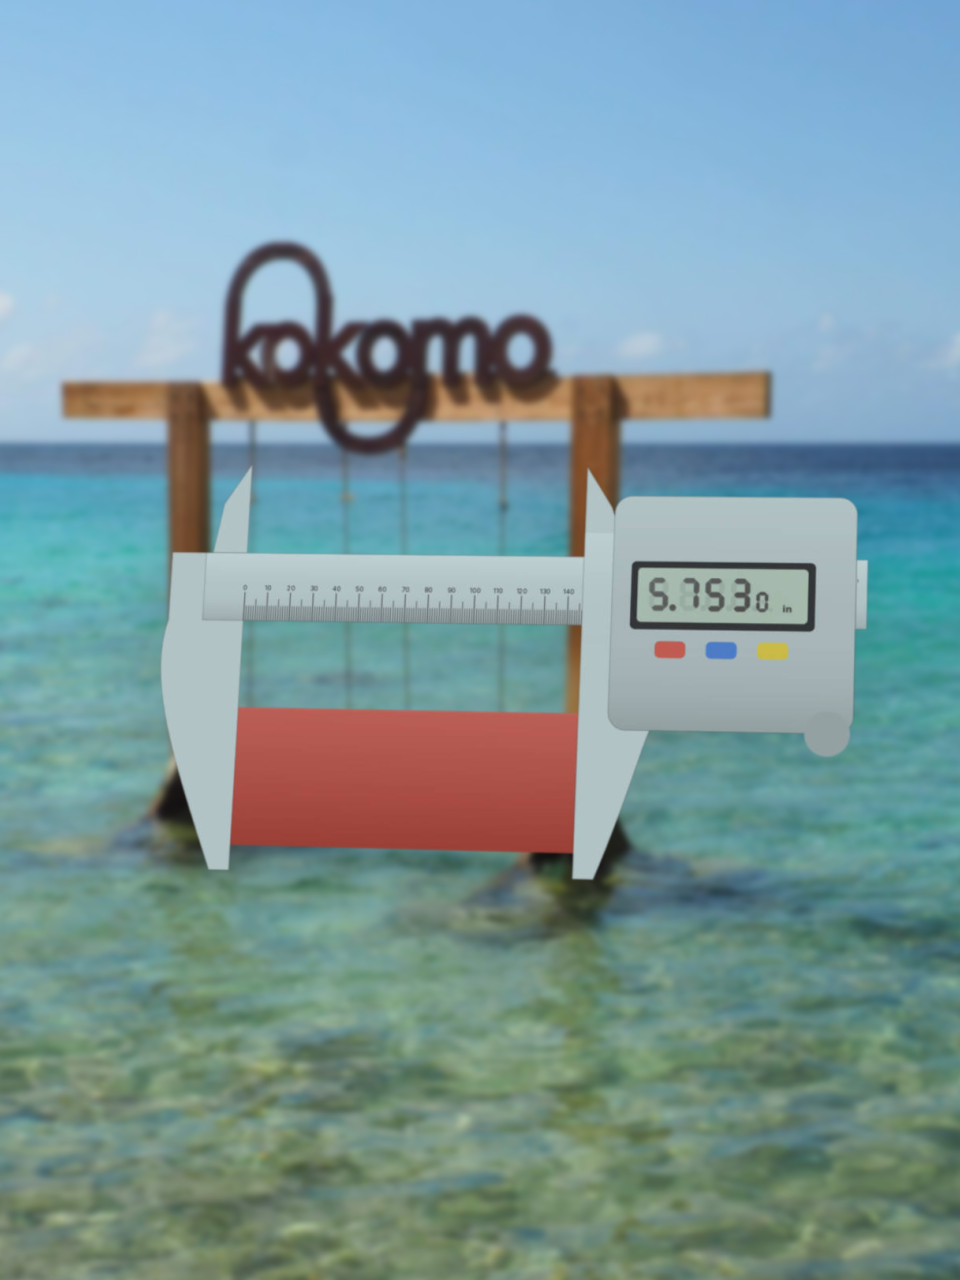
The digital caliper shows 5.7530 in
